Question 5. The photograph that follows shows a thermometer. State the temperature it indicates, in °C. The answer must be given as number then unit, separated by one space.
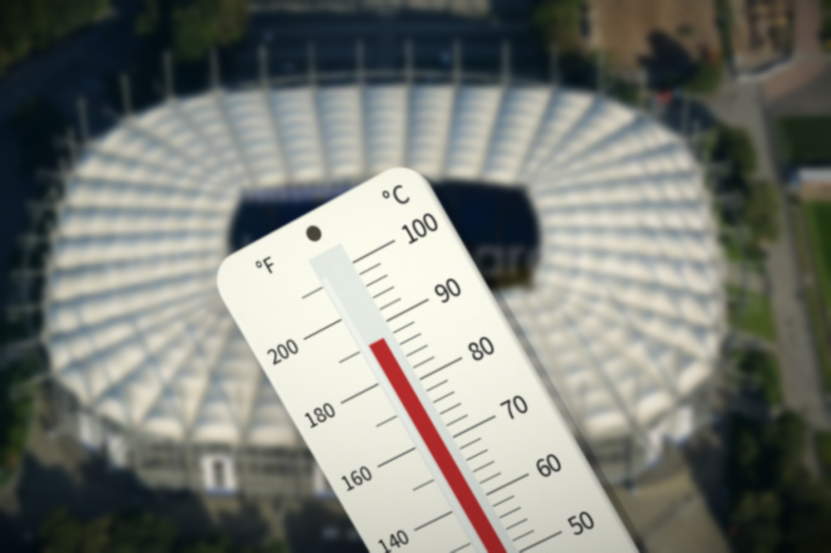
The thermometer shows 88 °C
